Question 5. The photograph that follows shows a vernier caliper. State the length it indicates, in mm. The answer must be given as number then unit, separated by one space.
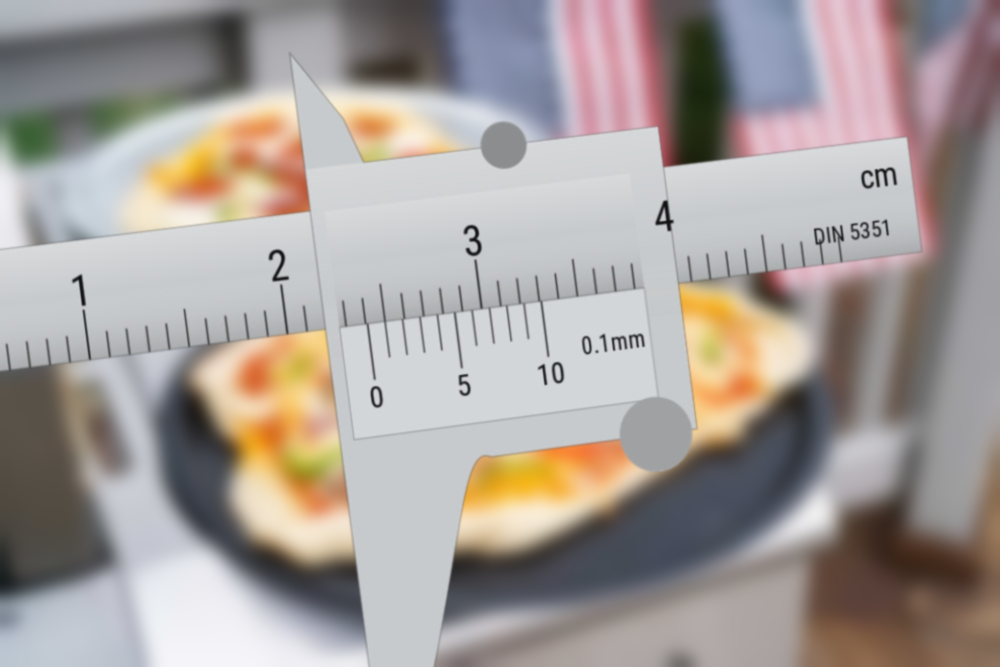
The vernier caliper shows 24.1 mm
